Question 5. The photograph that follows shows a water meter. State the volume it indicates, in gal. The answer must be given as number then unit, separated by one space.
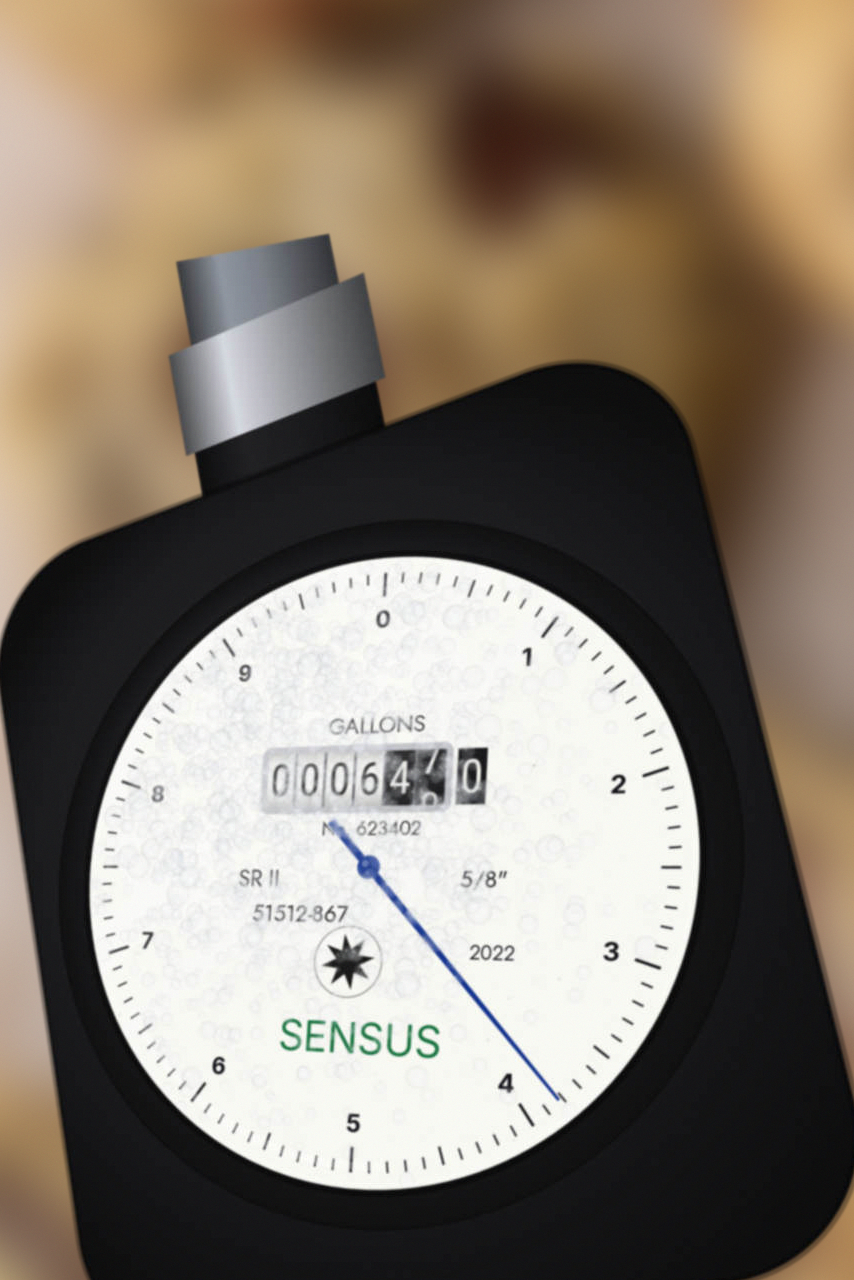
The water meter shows 6473.8 gal
